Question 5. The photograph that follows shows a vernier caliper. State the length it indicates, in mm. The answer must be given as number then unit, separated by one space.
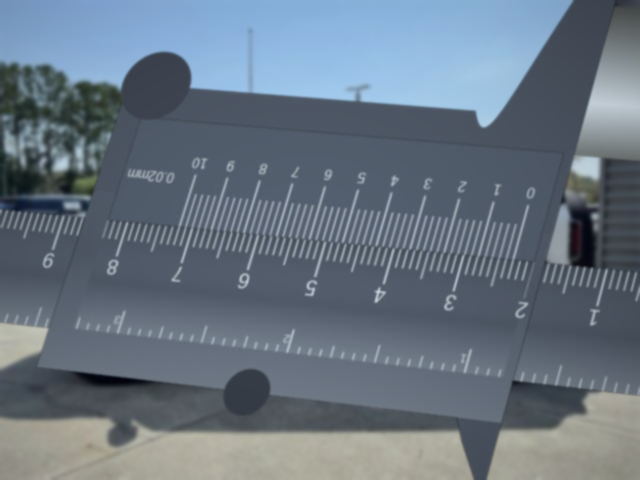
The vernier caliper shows 23.0 mm
